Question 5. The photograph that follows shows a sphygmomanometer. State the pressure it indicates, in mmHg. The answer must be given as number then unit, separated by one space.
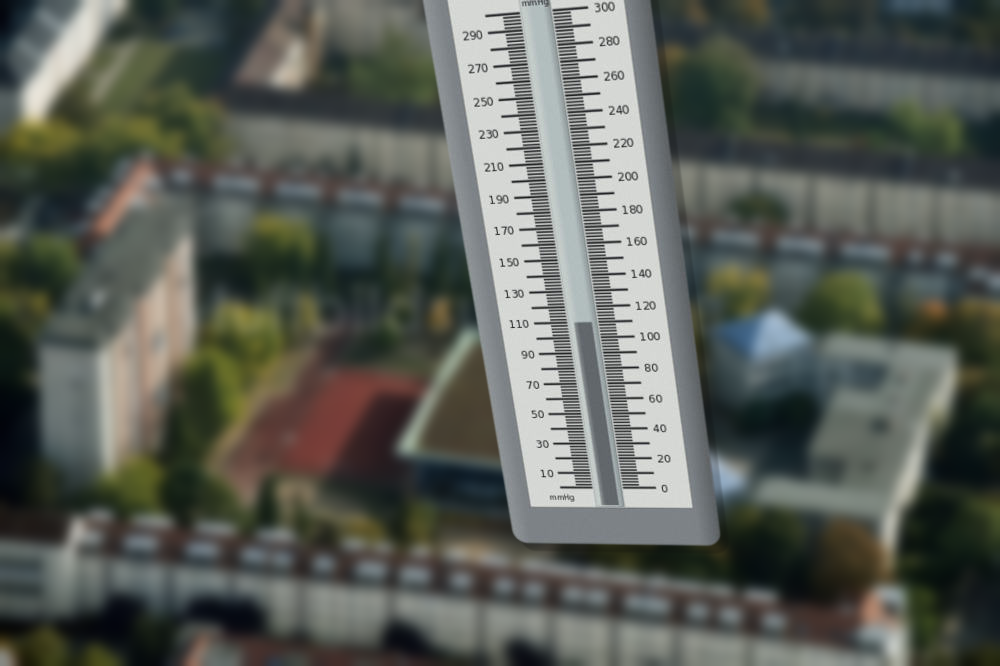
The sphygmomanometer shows 110 mmHg
